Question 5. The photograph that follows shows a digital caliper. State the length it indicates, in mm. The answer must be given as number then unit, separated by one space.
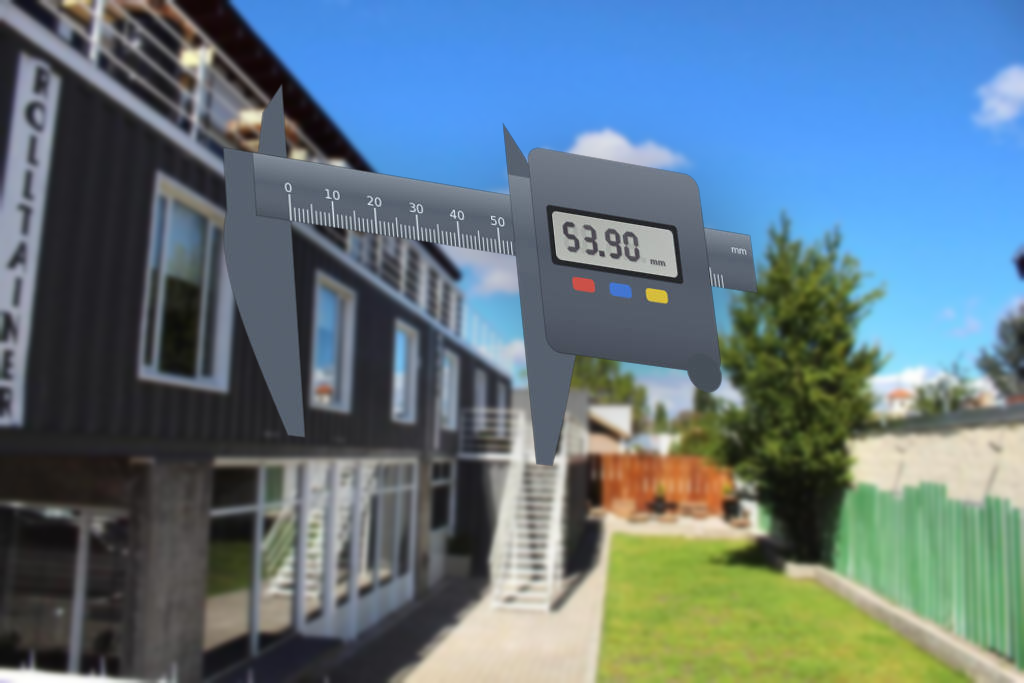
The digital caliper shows 53.90 mm
